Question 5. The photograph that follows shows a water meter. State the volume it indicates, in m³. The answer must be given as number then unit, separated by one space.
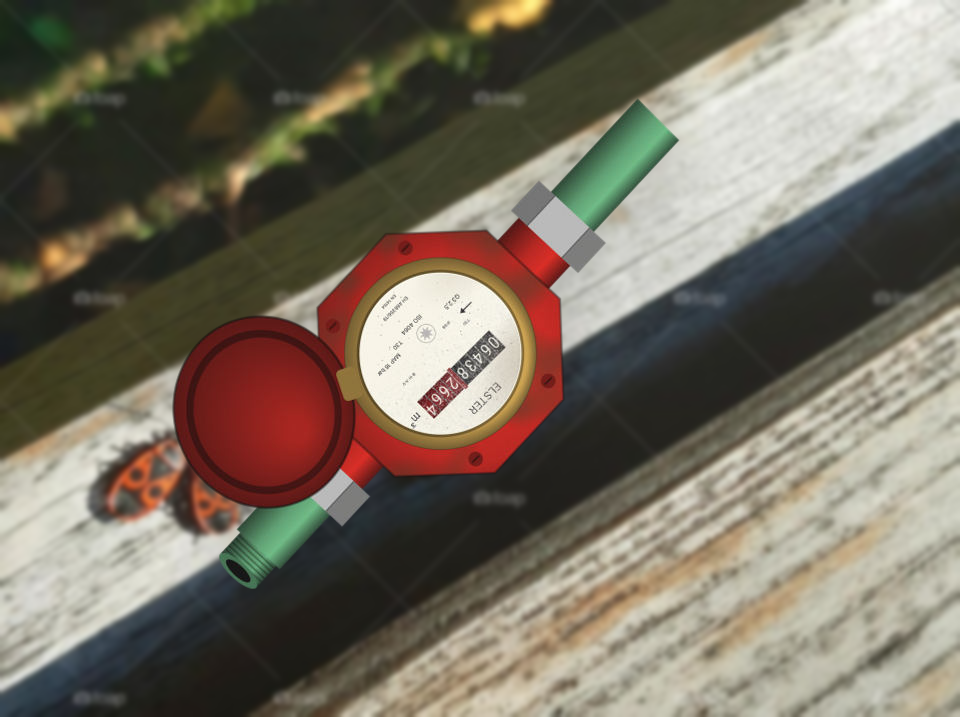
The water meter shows 6438.2664 m³
